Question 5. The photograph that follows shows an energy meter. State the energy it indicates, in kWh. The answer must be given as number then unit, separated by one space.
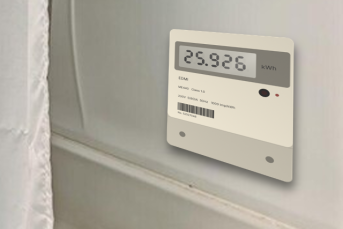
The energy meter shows 25.926 kWh
